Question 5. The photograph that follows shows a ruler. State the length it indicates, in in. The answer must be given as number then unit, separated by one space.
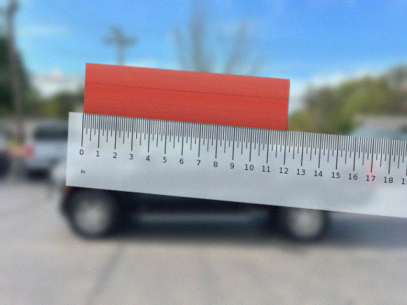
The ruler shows 12 in
